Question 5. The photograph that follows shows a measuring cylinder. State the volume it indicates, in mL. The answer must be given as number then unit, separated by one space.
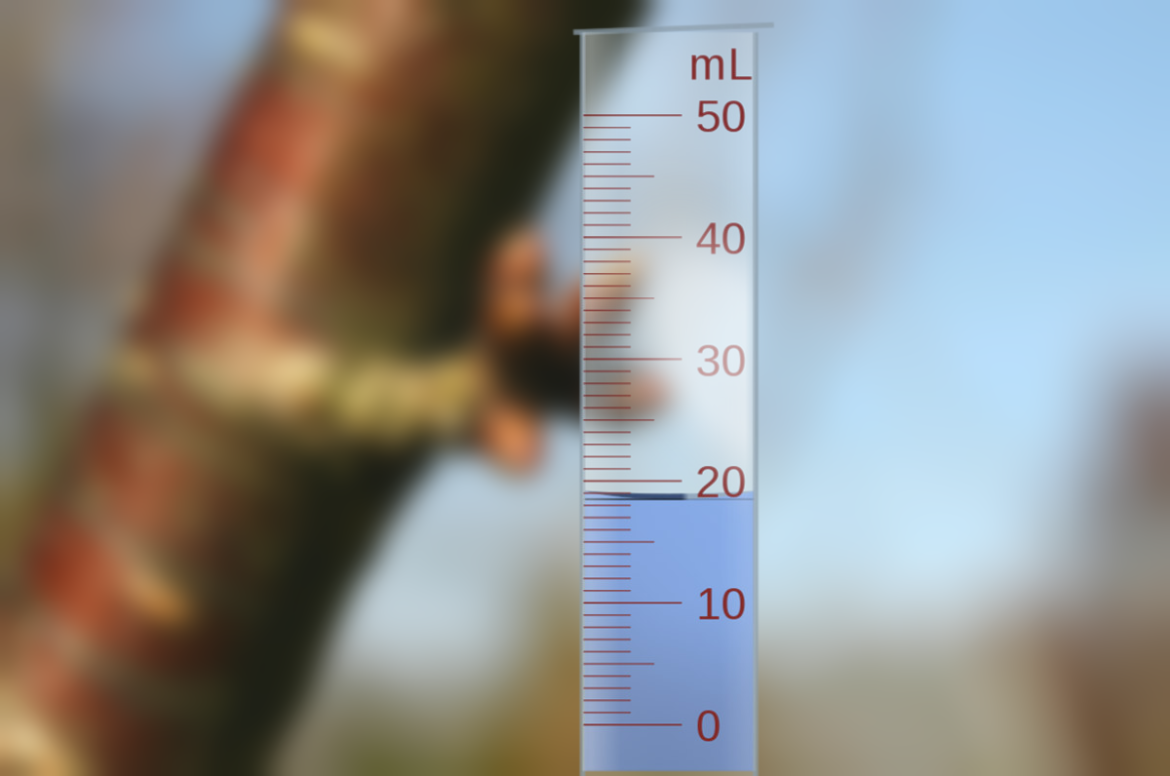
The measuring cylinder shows 18.5 mL
